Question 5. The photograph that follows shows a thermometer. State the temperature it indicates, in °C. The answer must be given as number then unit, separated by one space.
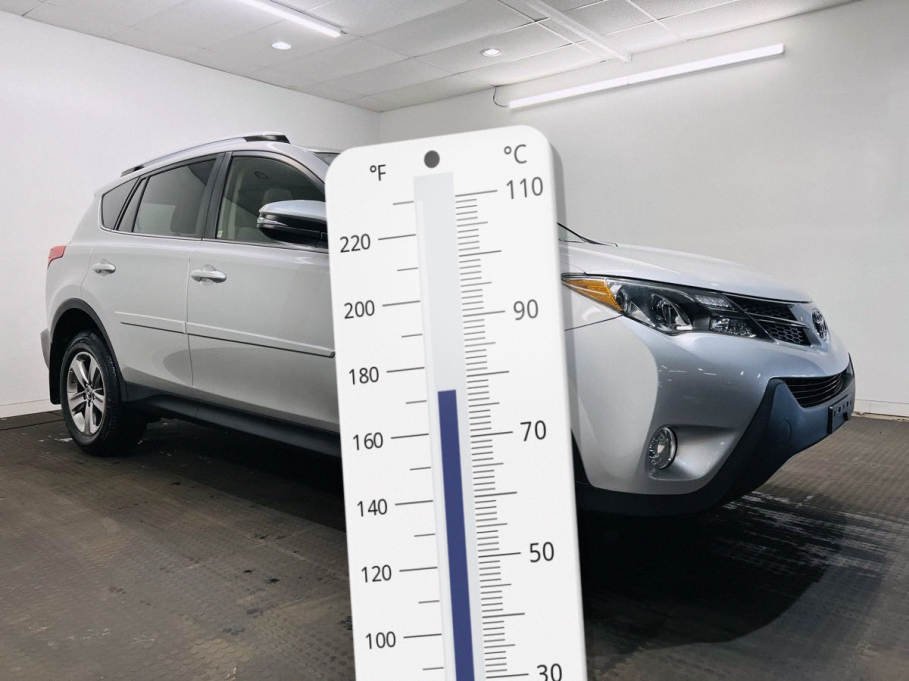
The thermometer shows 78 °C
